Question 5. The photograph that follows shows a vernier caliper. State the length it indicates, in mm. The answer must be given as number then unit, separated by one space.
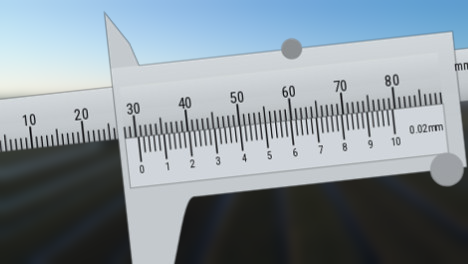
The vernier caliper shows 30.5 mm
